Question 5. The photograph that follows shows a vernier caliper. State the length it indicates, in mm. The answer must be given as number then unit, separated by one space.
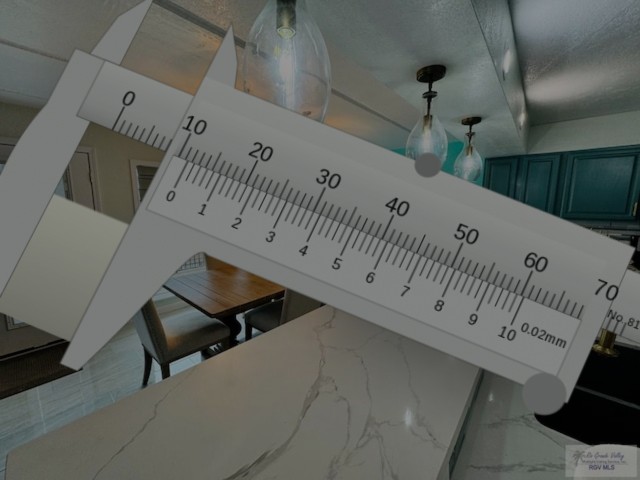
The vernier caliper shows 11.4 mm
